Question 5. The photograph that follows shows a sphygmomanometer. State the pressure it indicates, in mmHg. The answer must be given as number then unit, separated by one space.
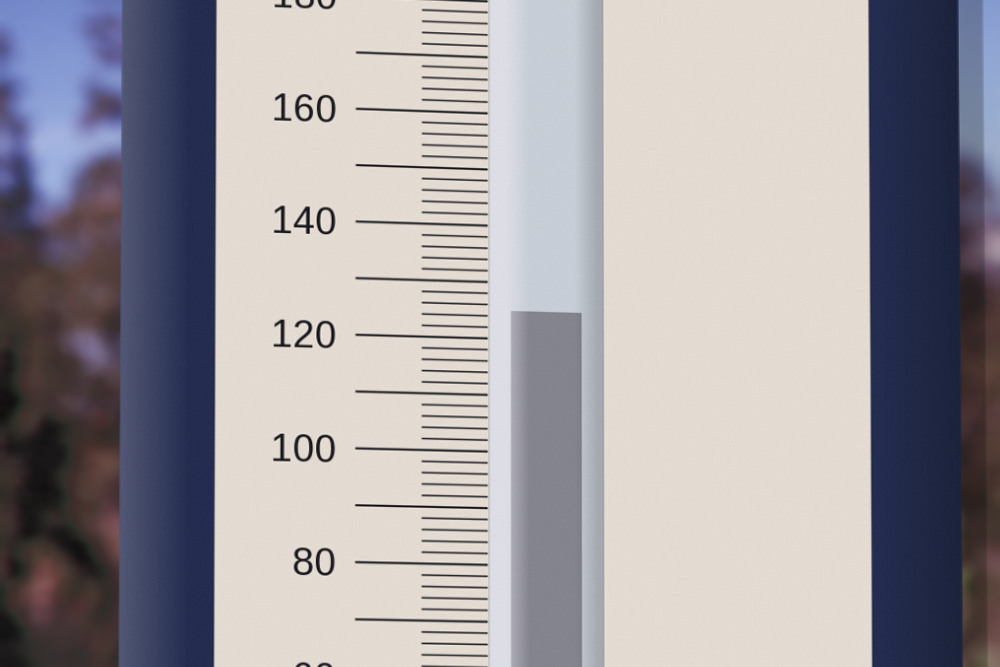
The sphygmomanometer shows 125 mmHg
